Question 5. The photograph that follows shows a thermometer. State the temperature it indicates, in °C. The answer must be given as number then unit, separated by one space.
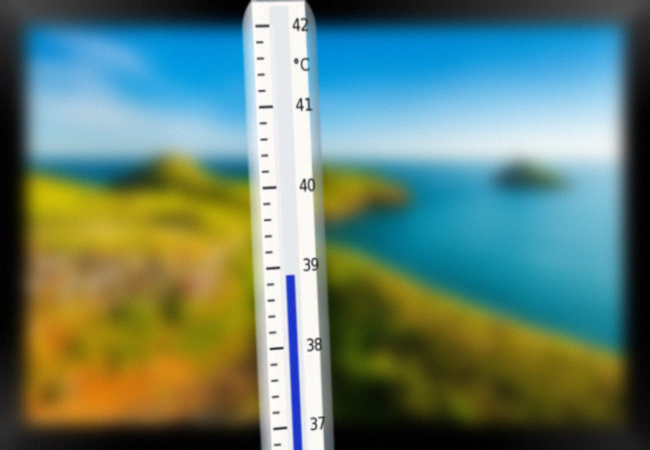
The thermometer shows 38.9 °C
